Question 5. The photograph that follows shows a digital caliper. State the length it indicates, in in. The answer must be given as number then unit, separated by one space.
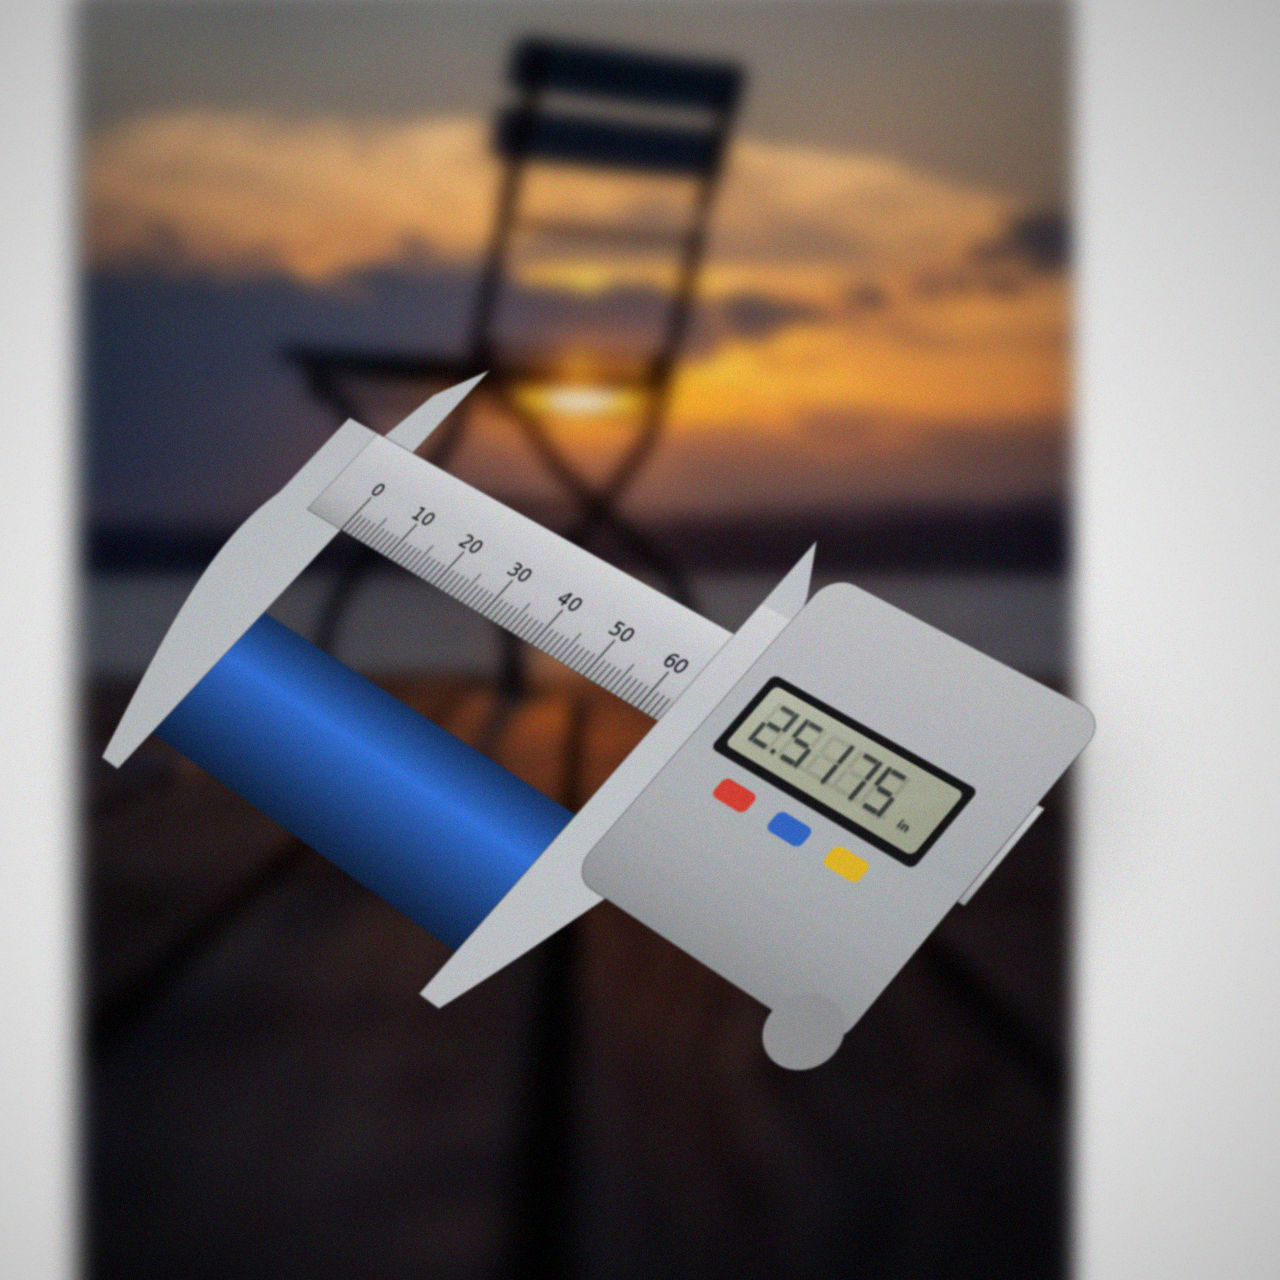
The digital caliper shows 2.5175 in
